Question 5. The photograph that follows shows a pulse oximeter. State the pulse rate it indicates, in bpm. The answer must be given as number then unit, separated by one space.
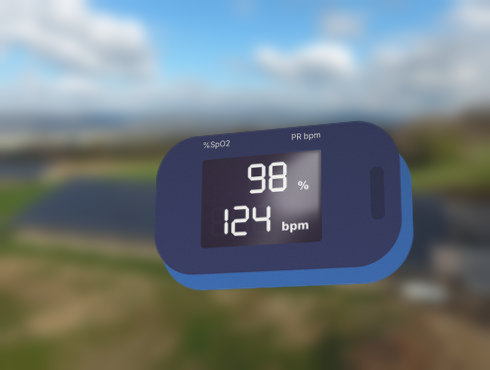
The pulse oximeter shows 124 bpm
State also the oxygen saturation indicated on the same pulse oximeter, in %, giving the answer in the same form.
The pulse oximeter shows 98 %
